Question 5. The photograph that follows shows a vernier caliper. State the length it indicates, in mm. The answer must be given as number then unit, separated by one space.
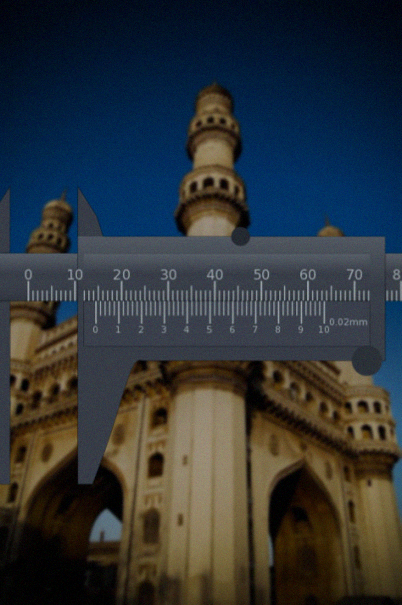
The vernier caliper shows 14.5 mm
